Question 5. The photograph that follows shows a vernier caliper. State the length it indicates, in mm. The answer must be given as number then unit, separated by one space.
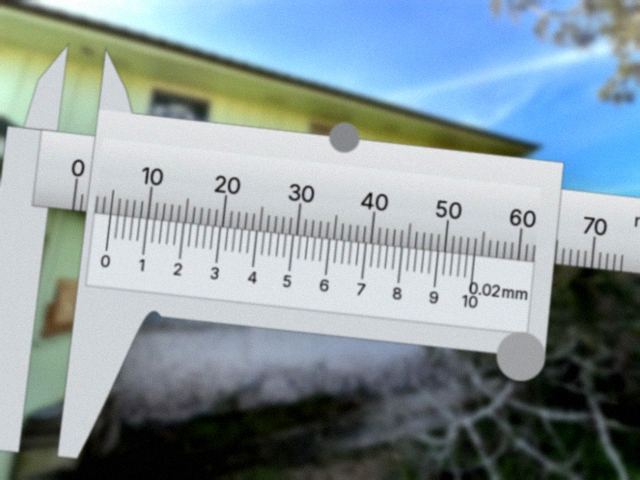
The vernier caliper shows 5.0 mm
